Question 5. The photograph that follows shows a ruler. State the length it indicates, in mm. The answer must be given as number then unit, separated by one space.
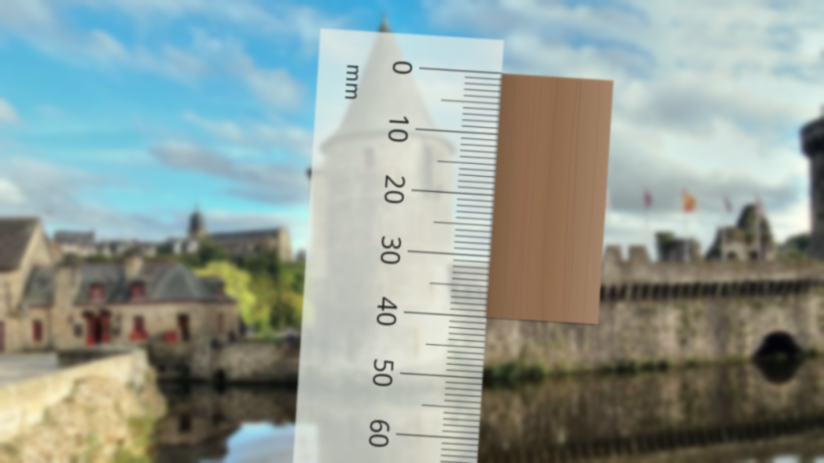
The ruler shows 40 mm
